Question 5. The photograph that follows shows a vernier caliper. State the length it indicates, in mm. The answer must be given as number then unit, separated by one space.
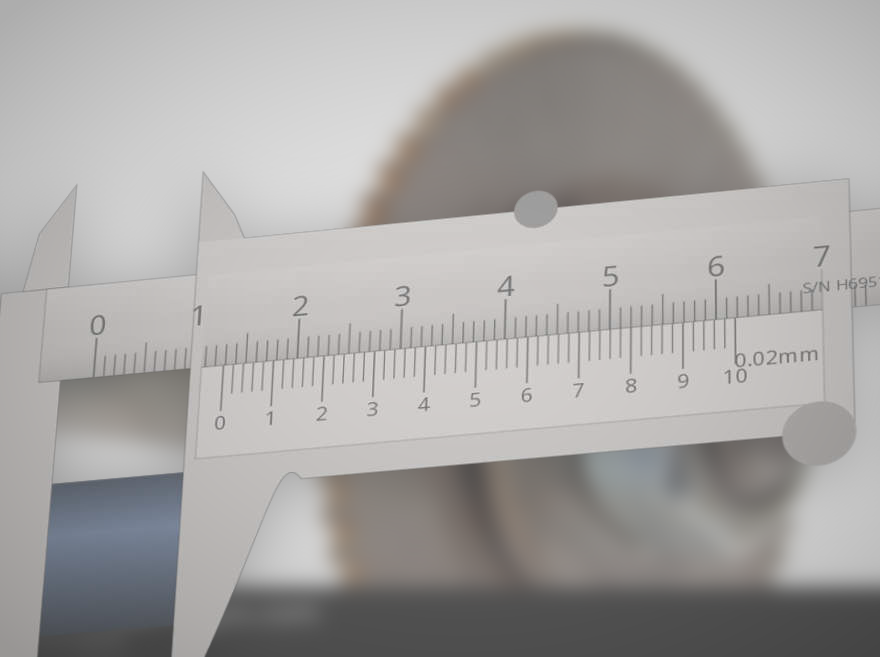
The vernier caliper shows 12.8 mm
